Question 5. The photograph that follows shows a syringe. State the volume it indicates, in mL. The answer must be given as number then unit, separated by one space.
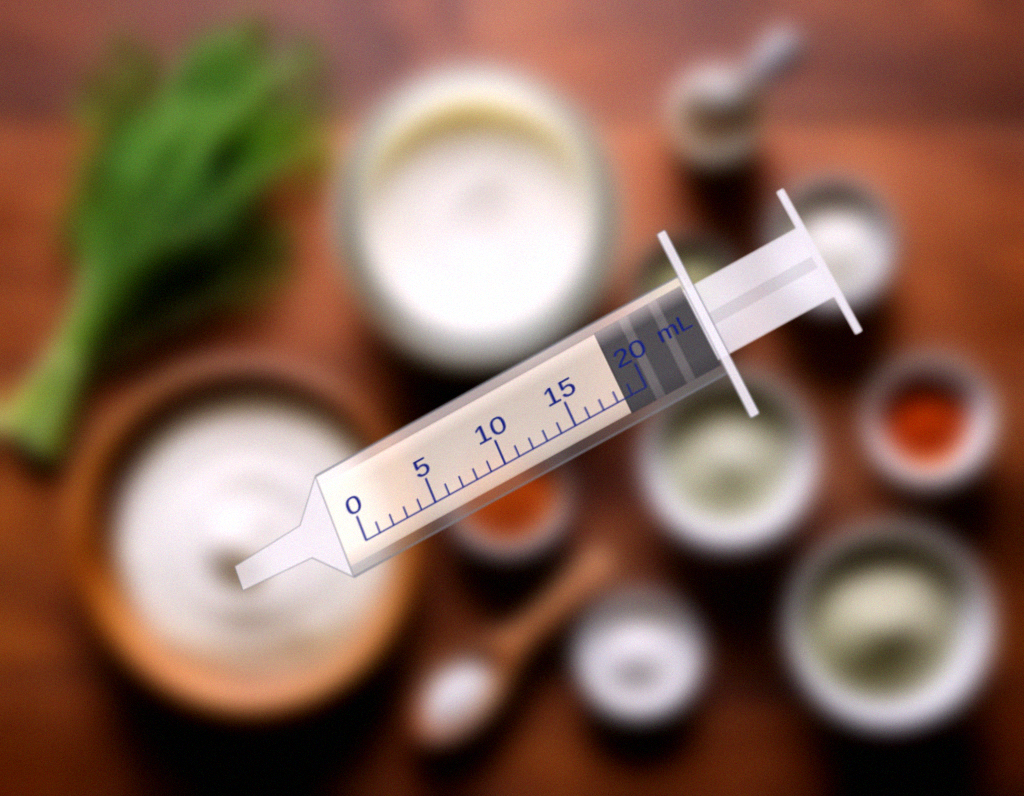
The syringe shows 18.5 mL
